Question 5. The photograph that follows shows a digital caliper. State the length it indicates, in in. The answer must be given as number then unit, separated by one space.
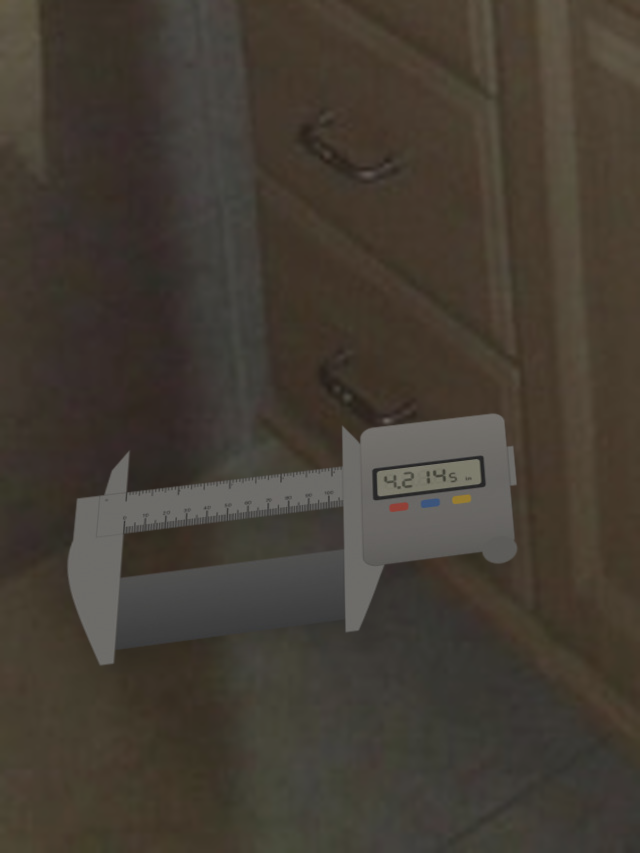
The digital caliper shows 4.2145 in
